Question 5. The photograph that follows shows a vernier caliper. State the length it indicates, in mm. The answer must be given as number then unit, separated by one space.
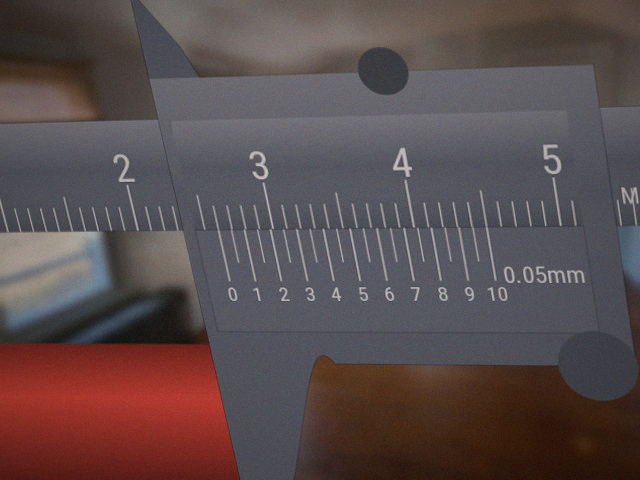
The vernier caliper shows 26.0 mm
